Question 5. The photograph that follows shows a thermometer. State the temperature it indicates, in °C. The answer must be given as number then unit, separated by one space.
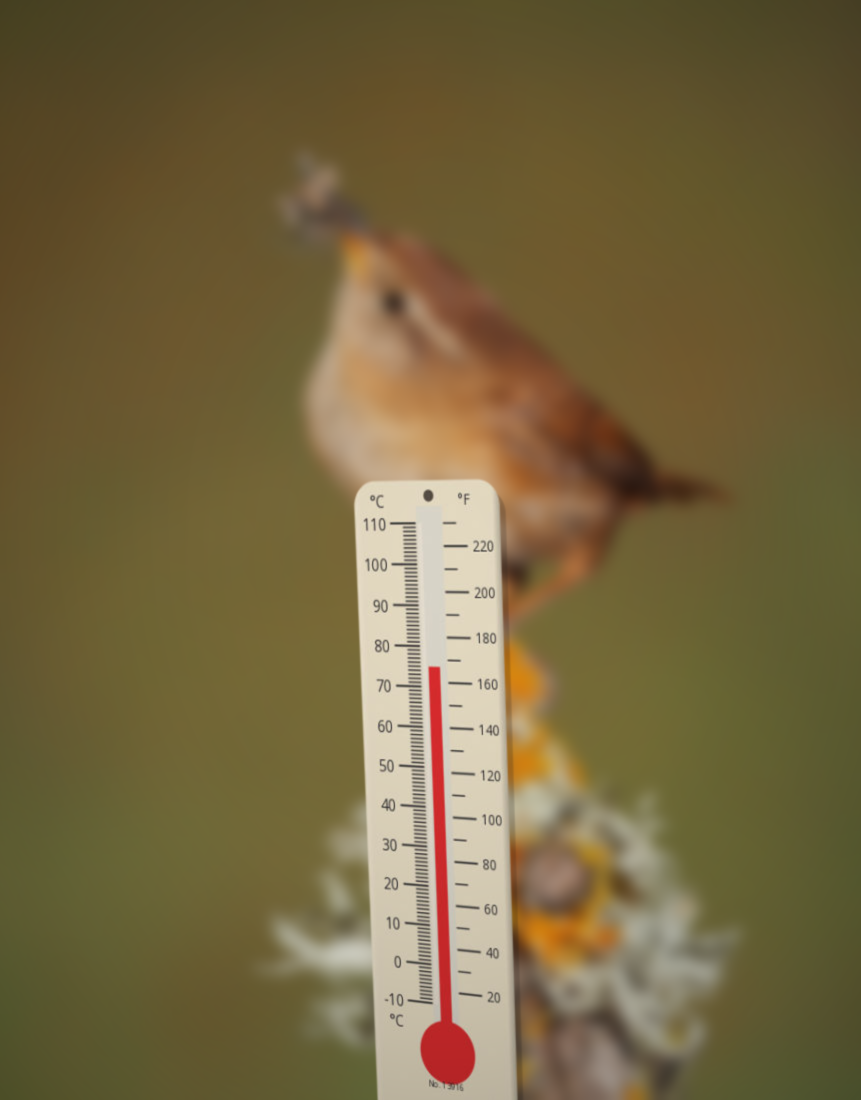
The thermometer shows 75 °C
